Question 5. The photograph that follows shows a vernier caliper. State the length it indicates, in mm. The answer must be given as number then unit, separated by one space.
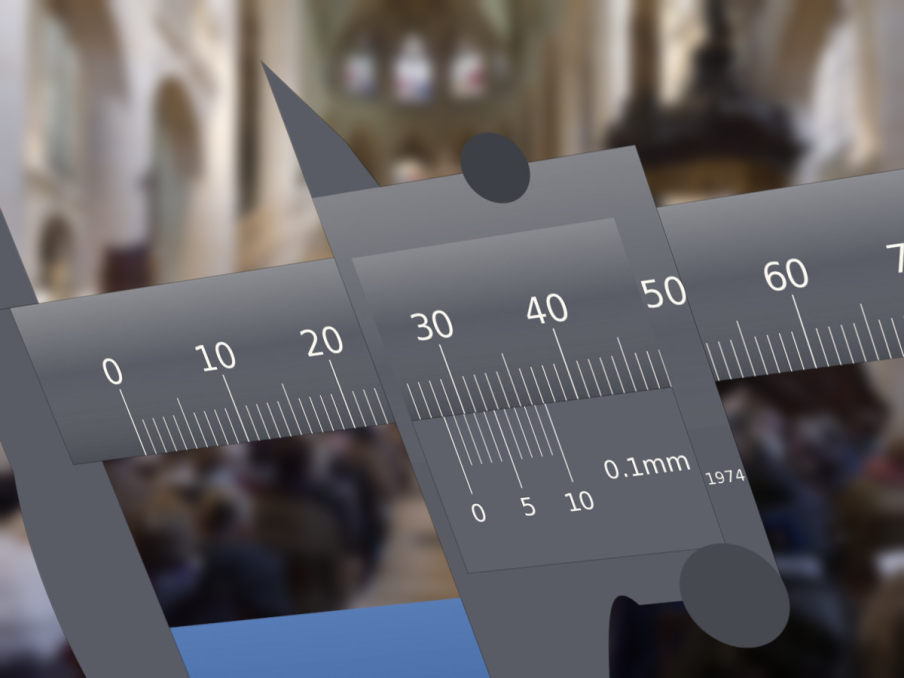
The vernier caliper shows 28.1 mm
